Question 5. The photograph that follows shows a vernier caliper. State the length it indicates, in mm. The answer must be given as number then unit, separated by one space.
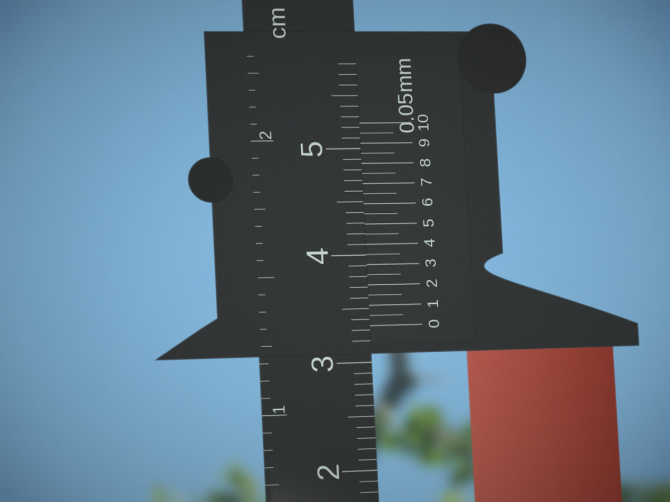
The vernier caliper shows 33.4 mm
